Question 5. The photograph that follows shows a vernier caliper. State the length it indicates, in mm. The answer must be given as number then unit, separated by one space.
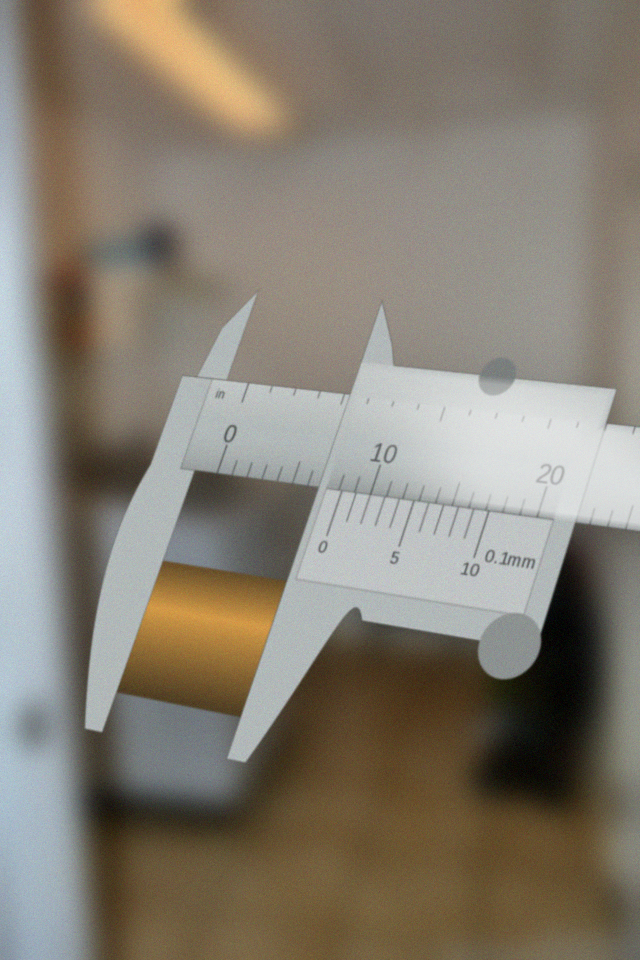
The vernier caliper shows 8.2 mm
